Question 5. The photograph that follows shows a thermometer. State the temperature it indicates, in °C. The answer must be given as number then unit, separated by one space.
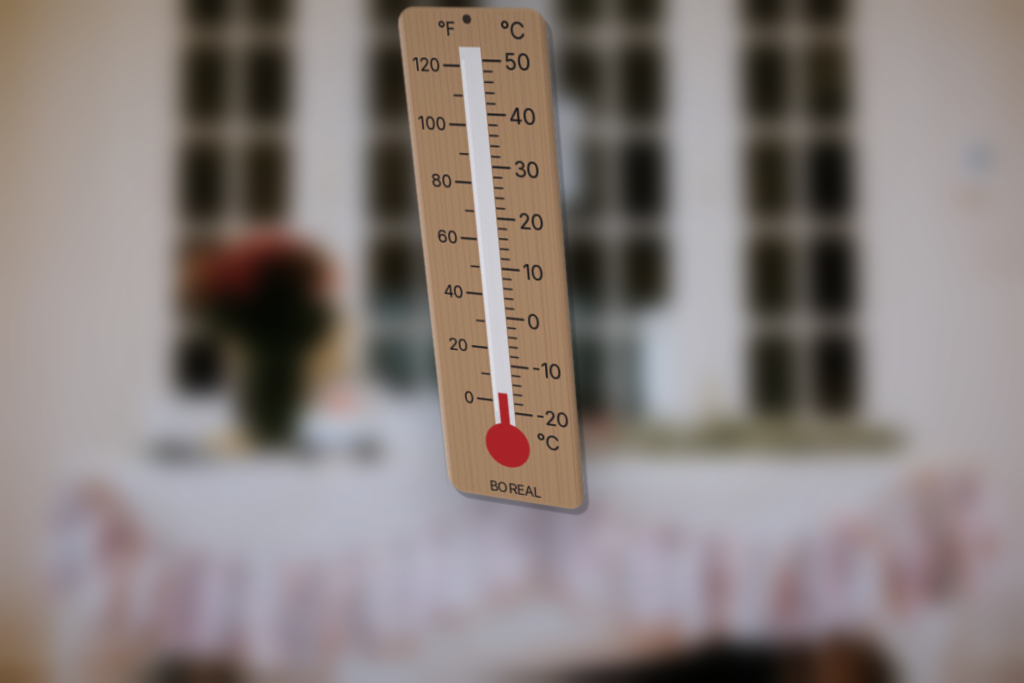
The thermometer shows -16 °C
